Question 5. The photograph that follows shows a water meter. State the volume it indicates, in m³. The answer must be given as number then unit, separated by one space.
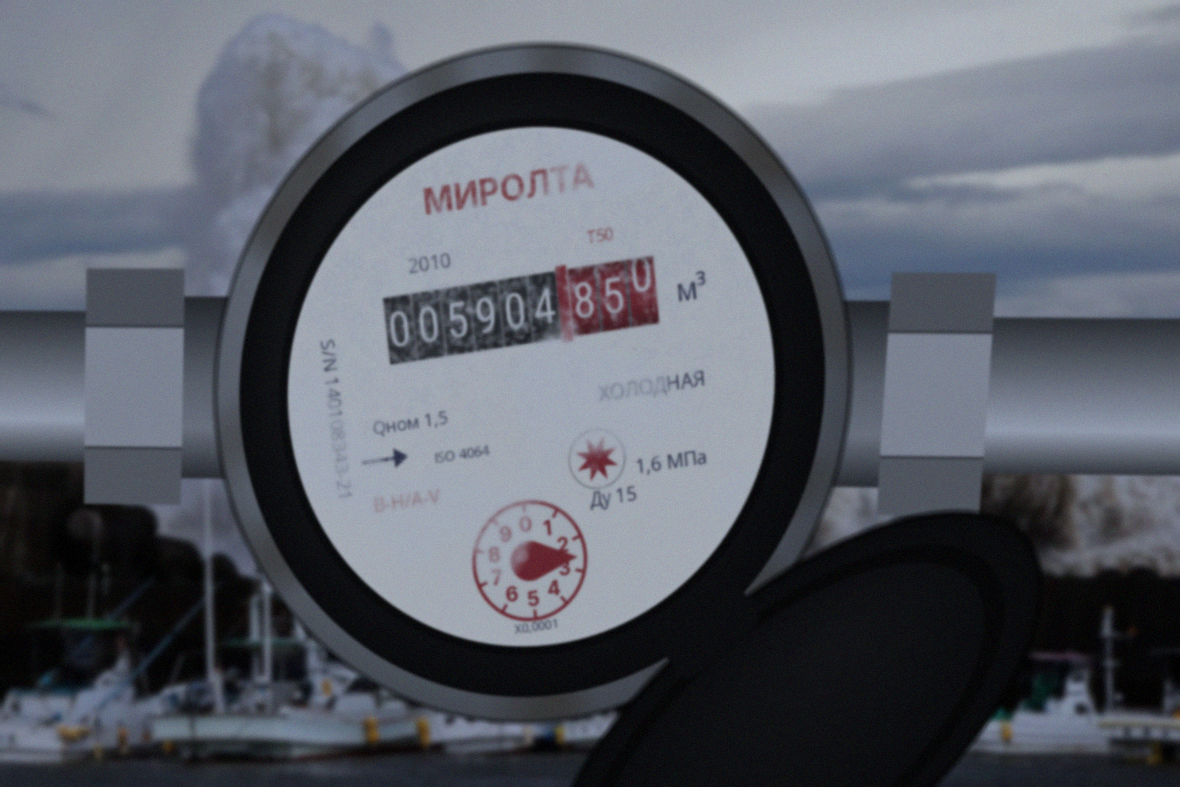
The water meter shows 5904.8502 m³
